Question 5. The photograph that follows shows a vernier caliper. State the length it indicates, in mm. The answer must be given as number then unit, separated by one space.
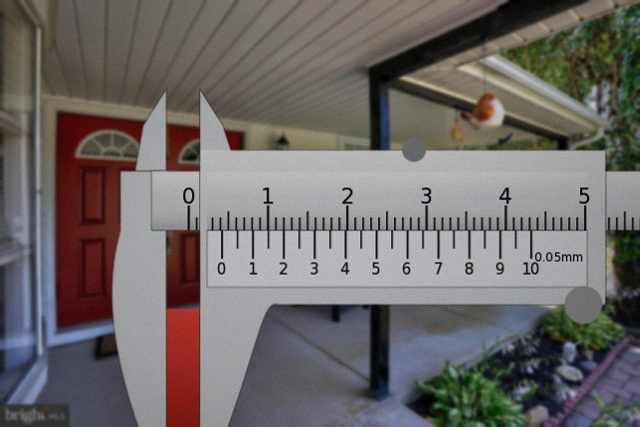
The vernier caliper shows 4.2 mm
